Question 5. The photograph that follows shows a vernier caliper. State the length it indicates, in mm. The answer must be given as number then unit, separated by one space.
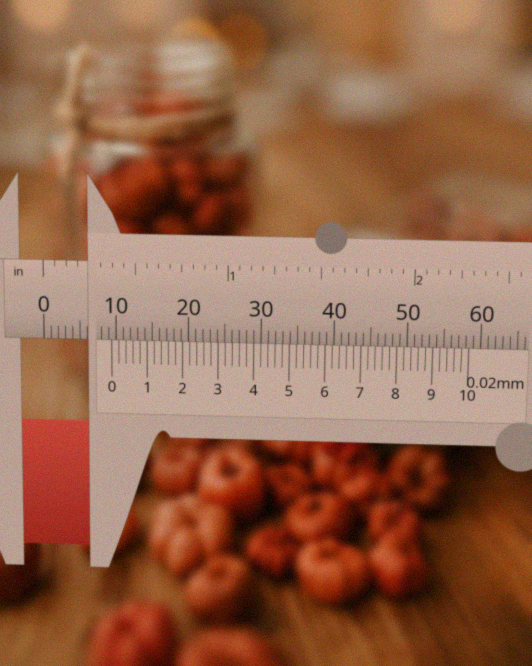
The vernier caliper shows 9.4 mm
